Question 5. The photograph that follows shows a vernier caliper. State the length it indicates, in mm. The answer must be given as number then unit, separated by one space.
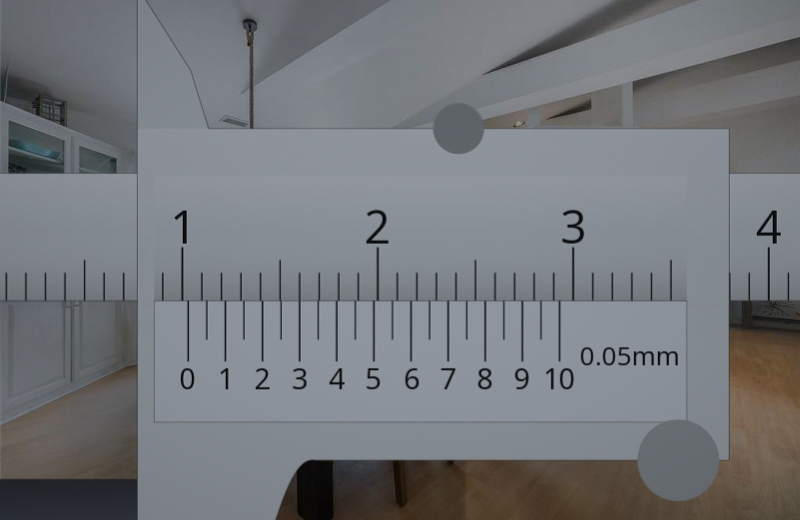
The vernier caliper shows 10.3 mm
